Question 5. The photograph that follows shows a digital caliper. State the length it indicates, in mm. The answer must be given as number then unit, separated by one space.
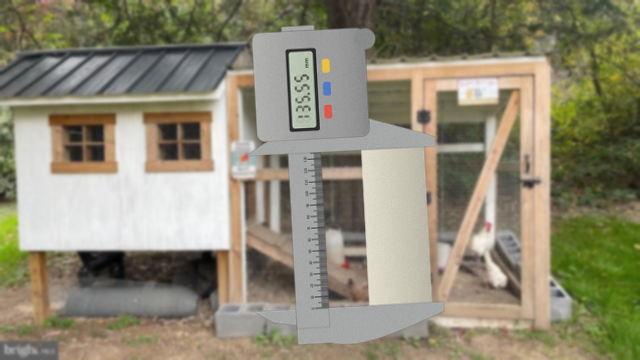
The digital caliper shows 135.55 mm
